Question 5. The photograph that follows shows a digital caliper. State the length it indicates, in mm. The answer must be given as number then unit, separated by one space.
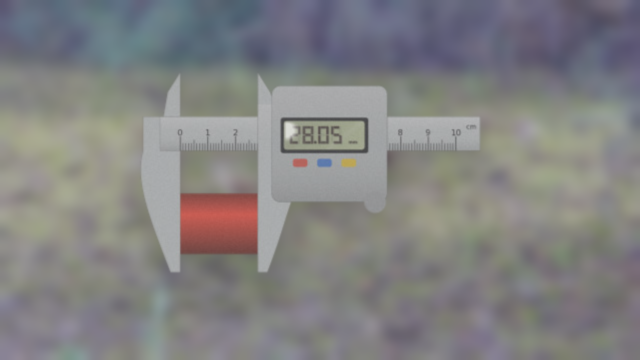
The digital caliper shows 28.05 mm
